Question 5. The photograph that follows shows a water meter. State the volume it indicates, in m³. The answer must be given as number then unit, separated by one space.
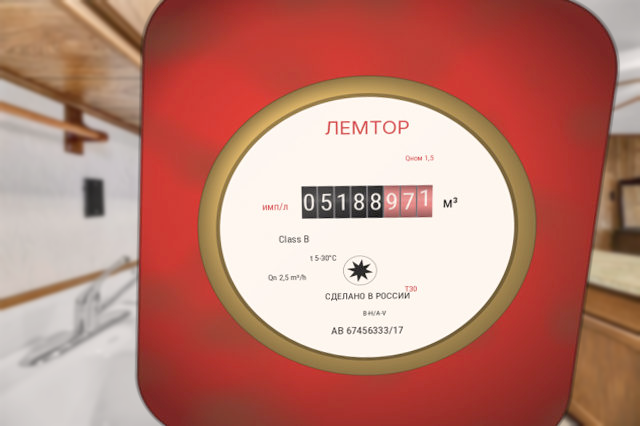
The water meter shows 5188.971 m³
